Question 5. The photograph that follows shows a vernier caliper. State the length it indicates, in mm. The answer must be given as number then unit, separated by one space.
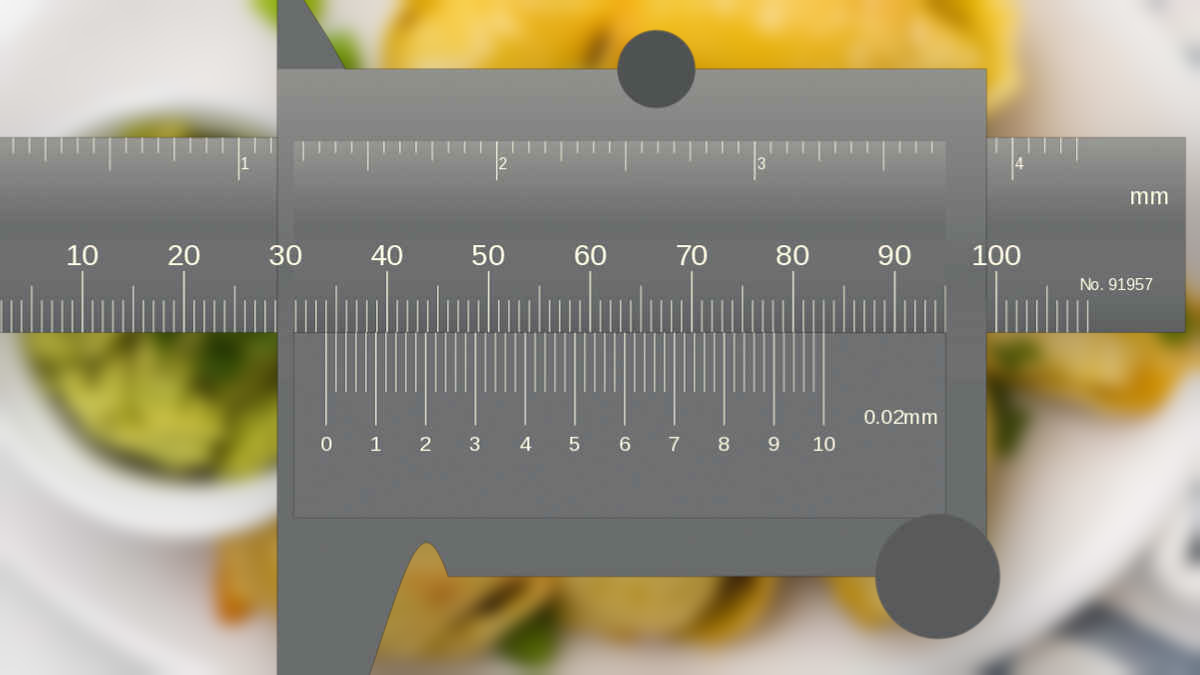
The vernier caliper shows 34.0 mm
